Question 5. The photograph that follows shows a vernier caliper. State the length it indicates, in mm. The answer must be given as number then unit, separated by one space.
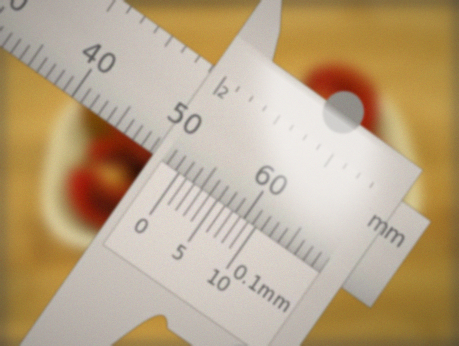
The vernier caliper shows 52.4 mm
